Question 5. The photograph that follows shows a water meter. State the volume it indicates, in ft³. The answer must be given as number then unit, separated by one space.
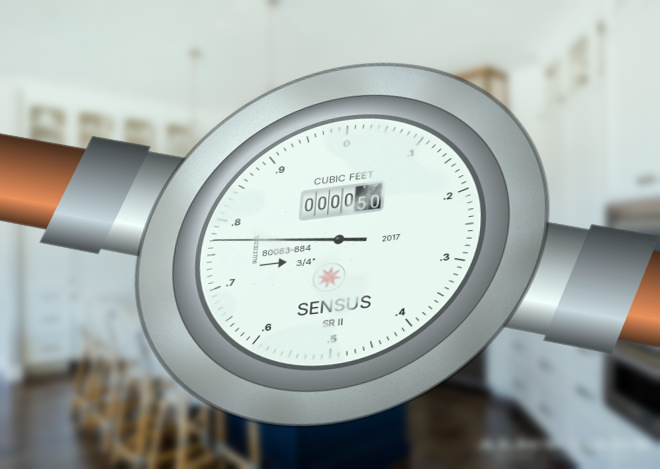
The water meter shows 49.77 ft³
